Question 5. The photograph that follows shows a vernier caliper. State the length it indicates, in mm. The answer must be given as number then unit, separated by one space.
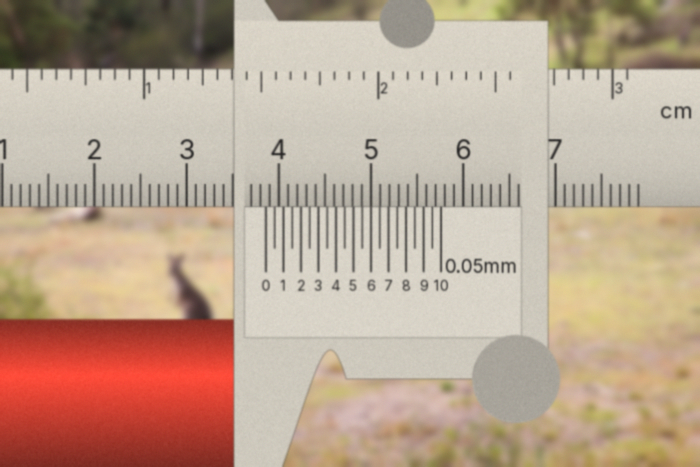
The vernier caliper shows 38.6 mm
